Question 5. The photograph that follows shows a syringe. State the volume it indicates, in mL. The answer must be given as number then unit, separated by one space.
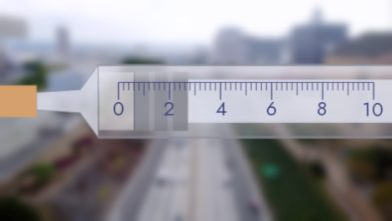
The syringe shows 0.6 mL
